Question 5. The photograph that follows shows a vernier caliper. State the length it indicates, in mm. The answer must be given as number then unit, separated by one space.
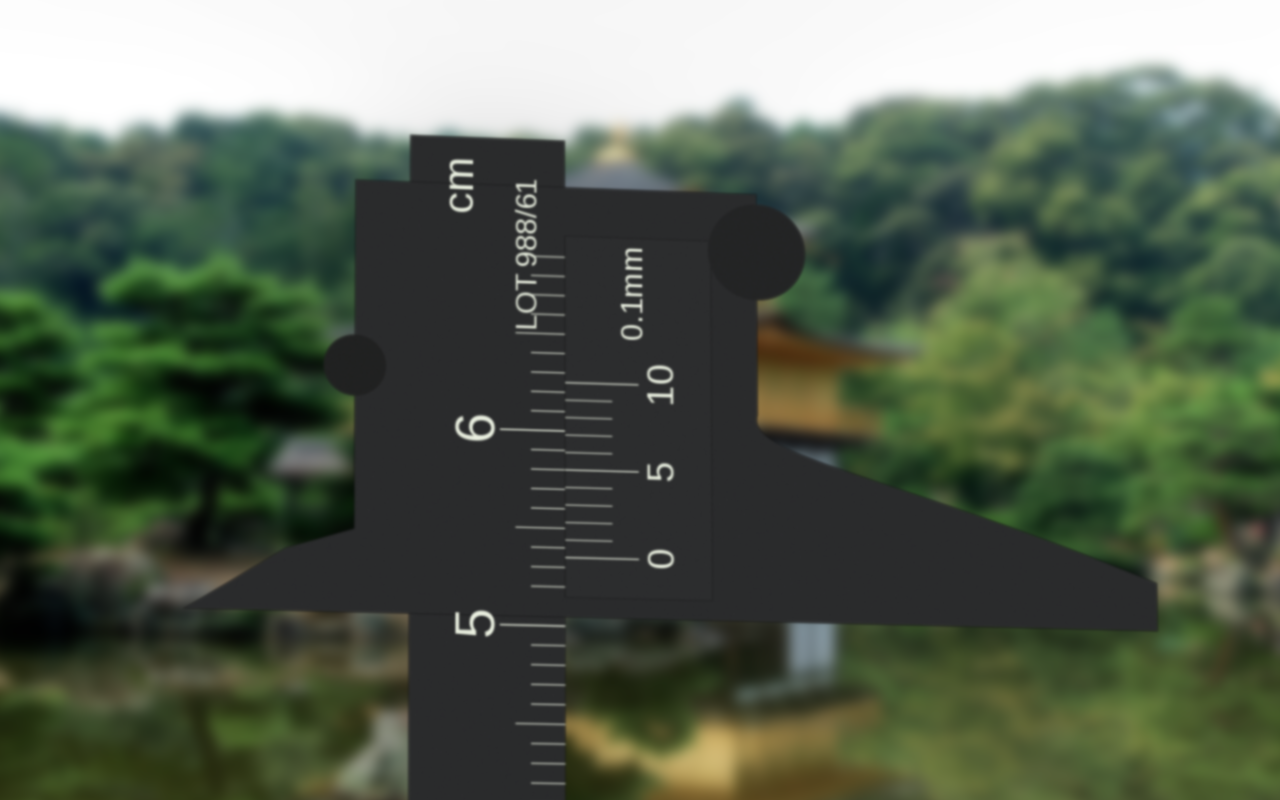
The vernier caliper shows 53.5 mm
